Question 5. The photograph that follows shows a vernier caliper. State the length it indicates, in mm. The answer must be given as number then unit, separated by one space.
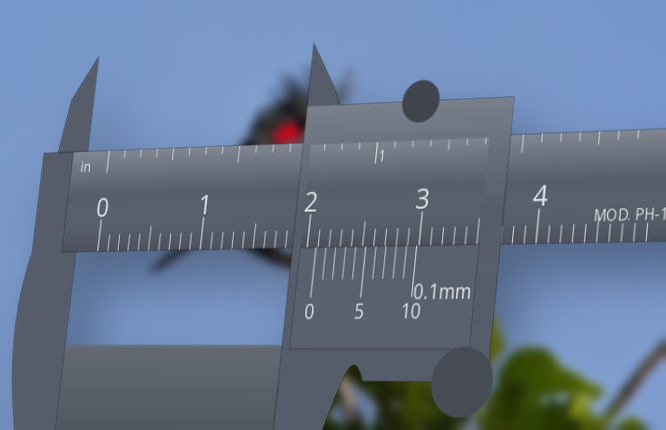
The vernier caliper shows 20.8 mm
